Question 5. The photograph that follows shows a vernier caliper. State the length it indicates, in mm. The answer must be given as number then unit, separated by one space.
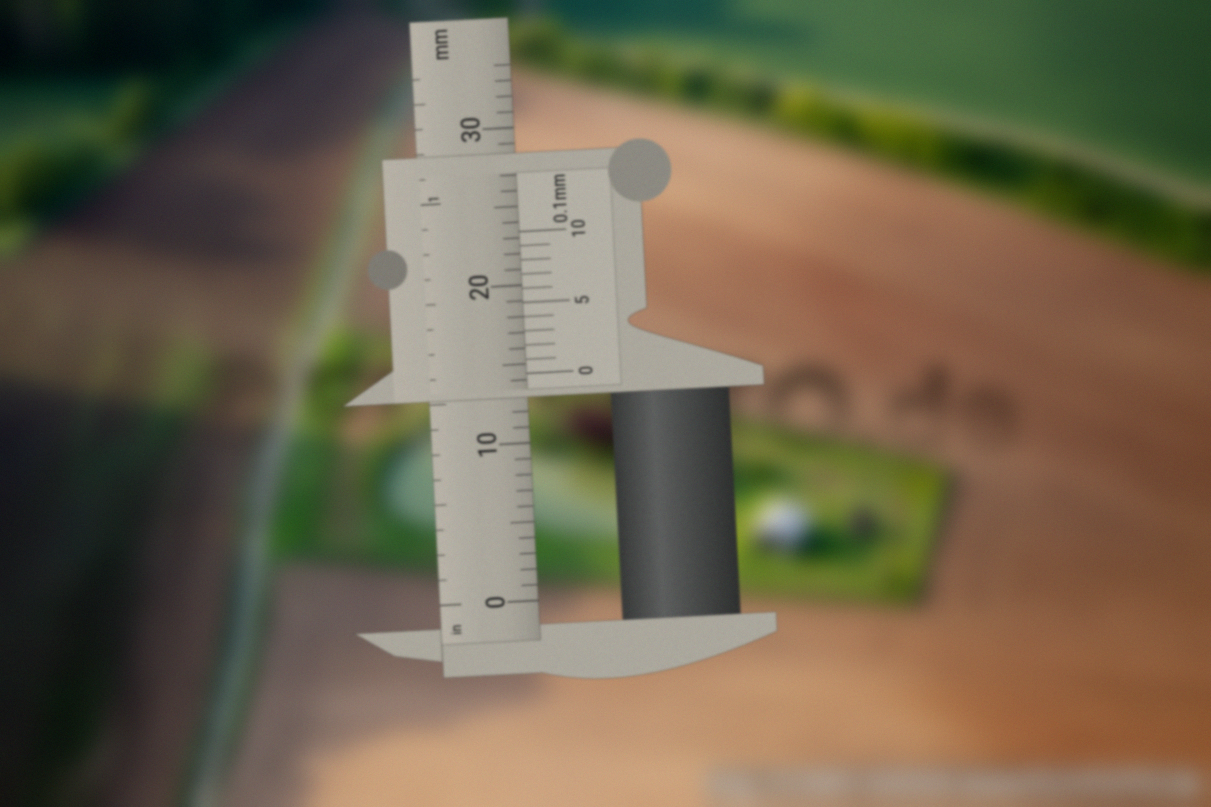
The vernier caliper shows 14.4 mm
